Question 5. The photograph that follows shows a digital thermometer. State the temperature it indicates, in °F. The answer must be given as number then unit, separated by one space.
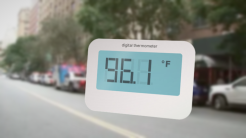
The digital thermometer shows 96.1 °F
